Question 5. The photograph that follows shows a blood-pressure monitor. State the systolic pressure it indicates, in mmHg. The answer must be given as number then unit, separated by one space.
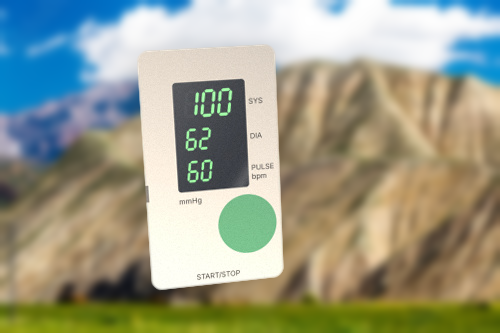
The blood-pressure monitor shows 100 mmHg
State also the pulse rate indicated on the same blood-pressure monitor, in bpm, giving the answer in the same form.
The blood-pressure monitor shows 60 bpm
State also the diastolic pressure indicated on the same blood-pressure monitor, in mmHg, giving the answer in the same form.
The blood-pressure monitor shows 62 mmHg
